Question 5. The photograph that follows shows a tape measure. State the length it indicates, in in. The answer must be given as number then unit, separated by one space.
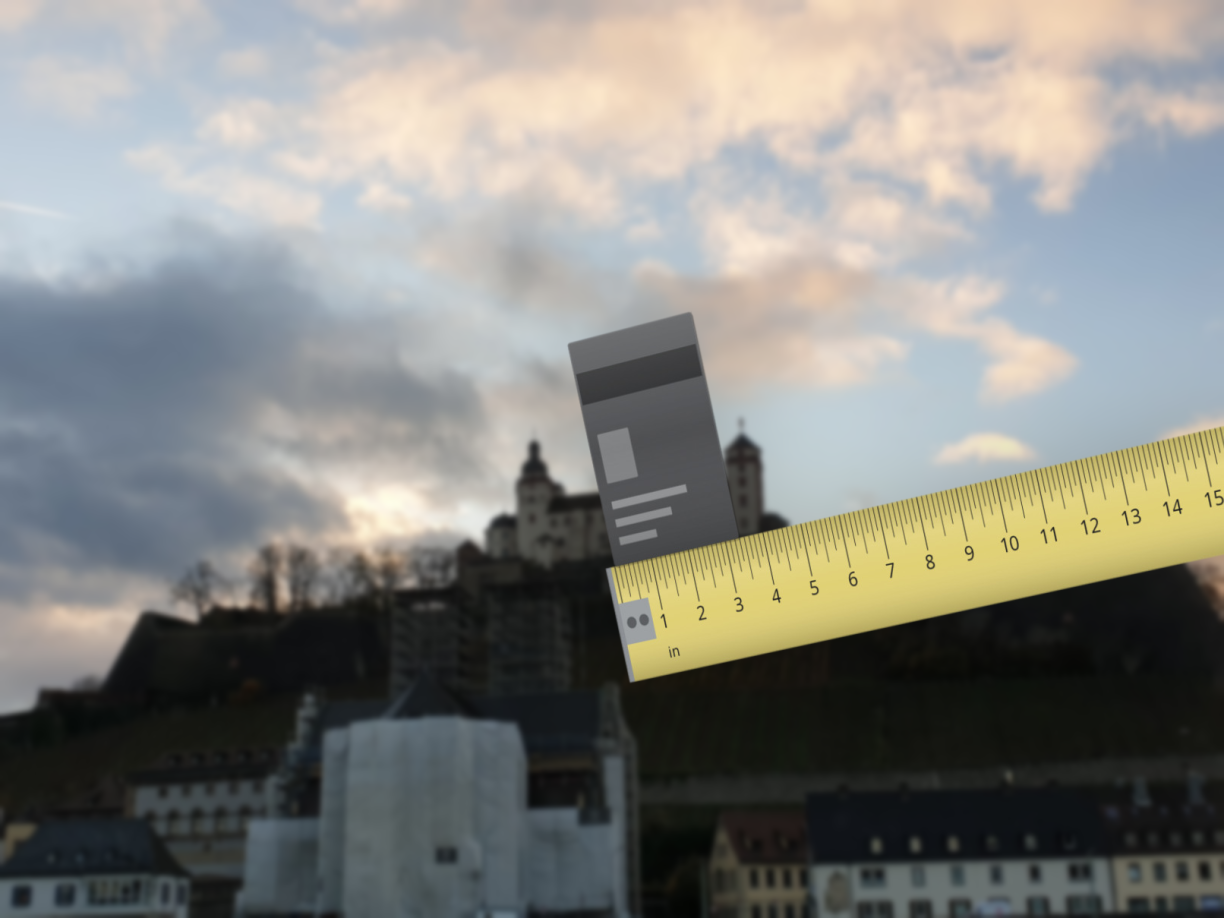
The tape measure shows 3.375 in
